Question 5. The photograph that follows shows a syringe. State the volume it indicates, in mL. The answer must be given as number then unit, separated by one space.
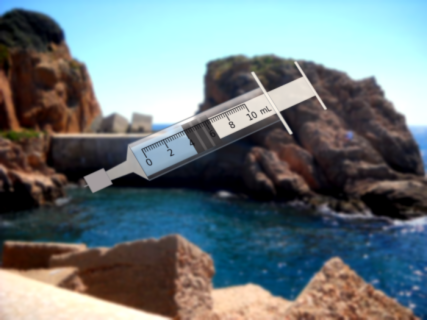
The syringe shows 4 mL
